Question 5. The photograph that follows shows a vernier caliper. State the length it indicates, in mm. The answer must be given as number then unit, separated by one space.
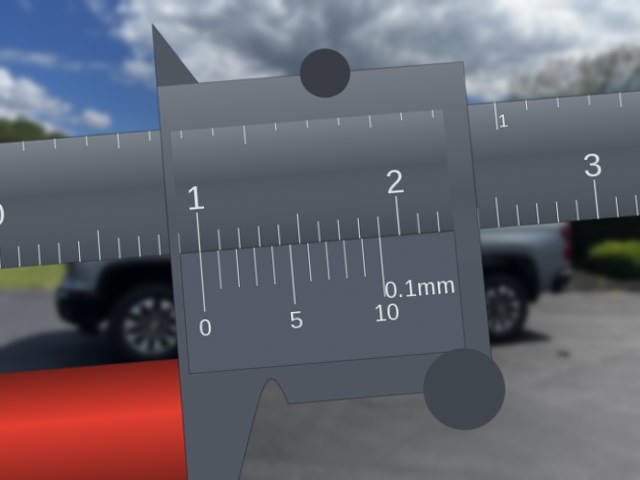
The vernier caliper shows 10.0 mm
